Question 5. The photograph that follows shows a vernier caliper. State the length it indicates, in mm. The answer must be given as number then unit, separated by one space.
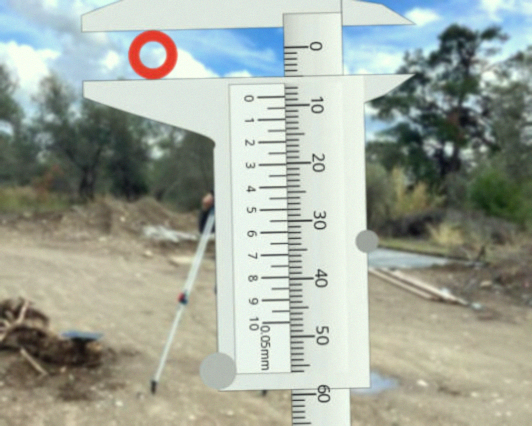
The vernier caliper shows 8.5 mm
